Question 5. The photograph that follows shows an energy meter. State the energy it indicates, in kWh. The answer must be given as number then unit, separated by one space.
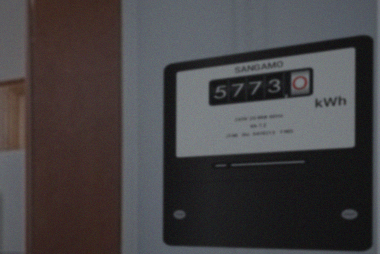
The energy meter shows 5773.0 kWh
